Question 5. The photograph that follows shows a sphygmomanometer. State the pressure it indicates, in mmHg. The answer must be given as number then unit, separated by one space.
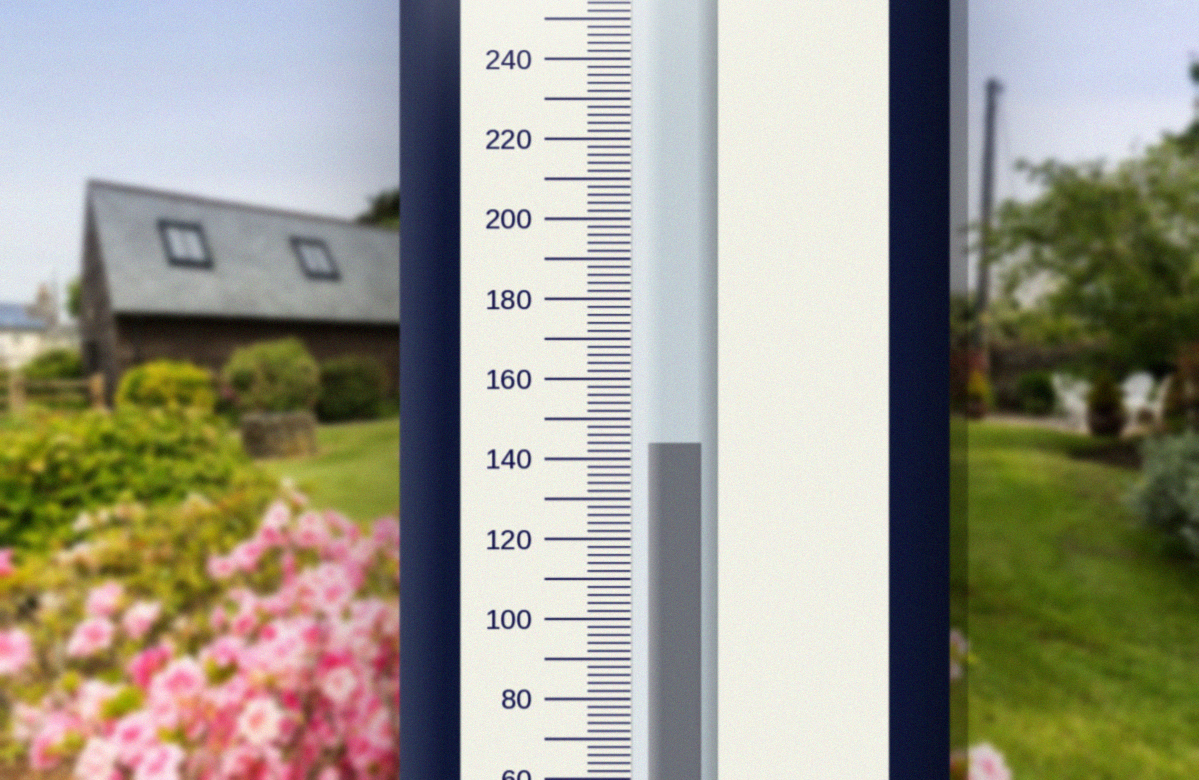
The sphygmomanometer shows 144 mmHg
